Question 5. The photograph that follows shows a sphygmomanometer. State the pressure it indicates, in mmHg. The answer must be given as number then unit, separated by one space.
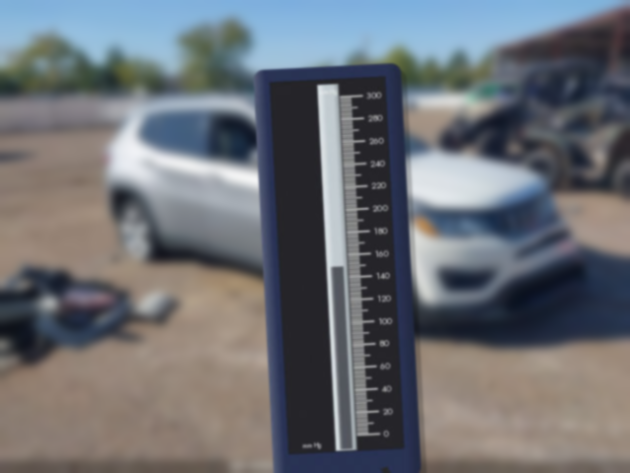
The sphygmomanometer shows 150 mmHg
